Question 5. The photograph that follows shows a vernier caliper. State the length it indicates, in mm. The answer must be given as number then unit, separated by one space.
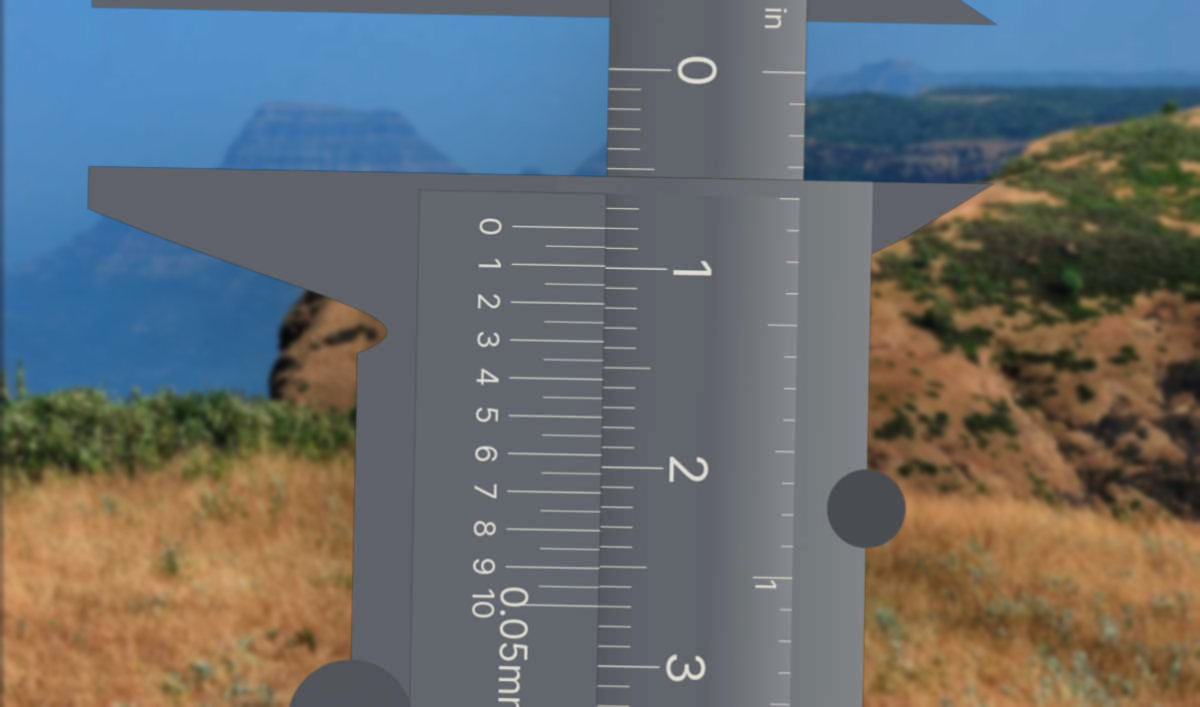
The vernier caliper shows 8.0 mm
